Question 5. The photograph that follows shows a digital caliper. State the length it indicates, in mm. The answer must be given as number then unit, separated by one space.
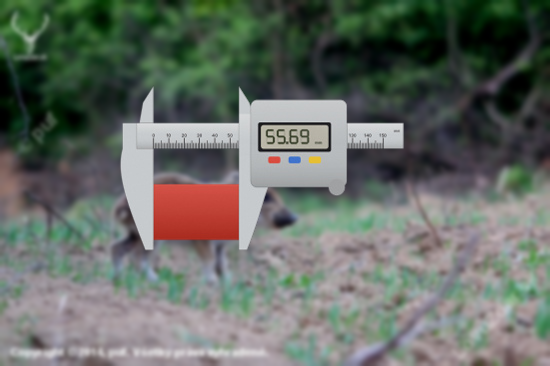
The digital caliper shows 55.69 mm
